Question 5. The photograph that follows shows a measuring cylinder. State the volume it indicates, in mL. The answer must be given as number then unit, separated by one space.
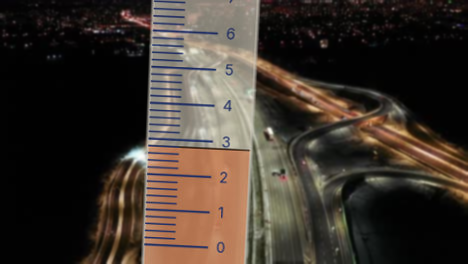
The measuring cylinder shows 2.8 mL
